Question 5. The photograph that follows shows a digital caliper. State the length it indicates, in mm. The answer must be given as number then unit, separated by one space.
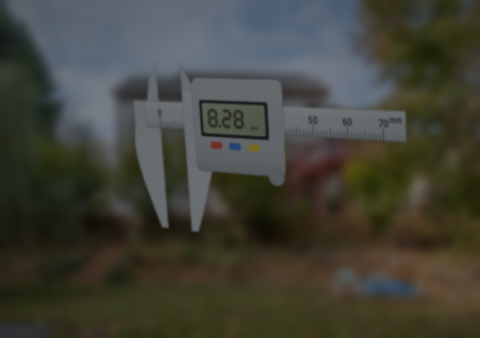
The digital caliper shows 8.28 mm
